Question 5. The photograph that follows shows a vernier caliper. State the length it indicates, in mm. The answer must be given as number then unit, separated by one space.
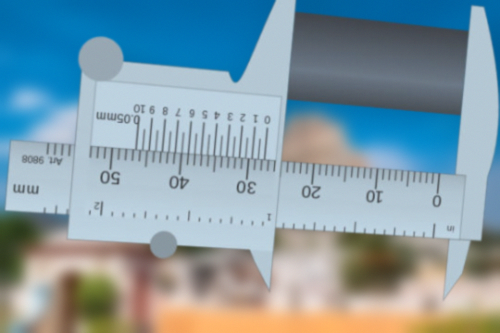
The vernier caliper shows 27.6 mm
